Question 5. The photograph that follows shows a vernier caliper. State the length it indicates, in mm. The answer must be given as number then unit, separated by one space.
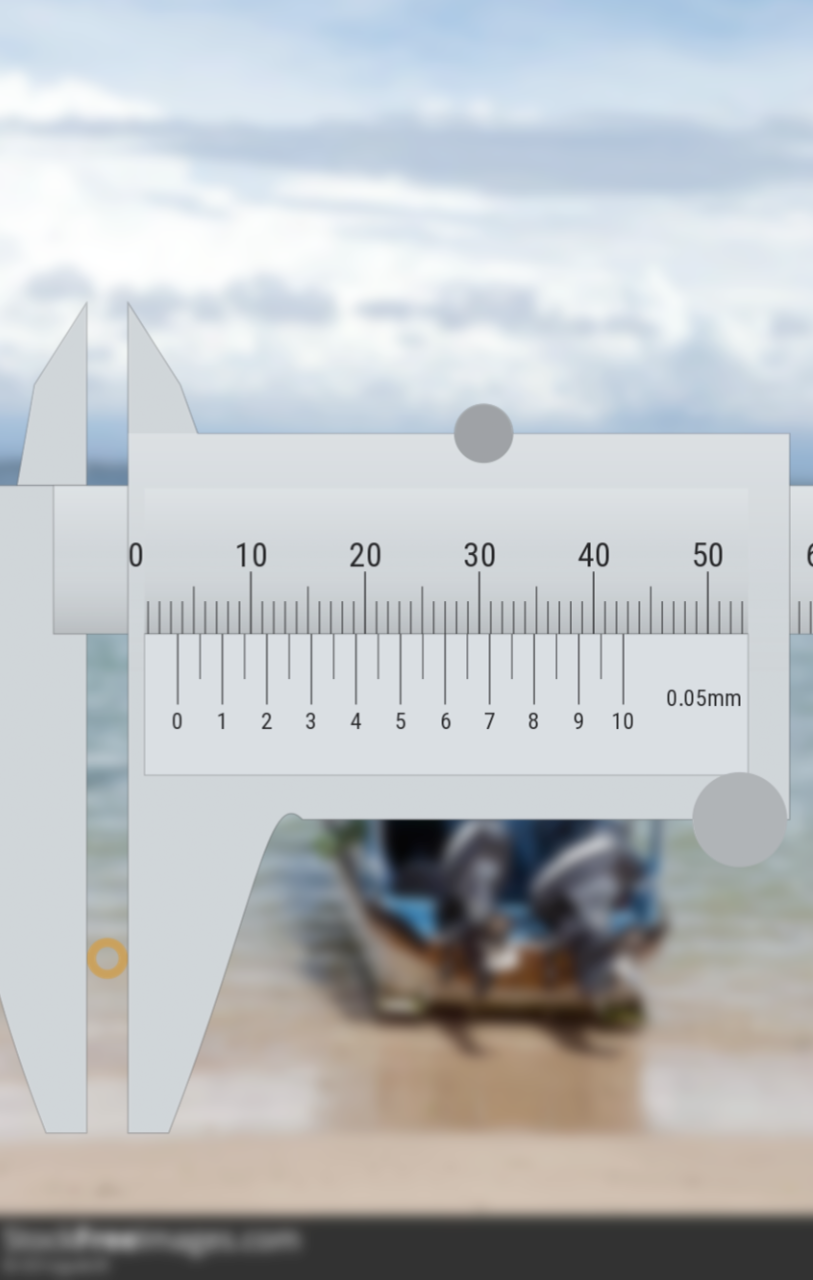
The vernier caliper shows 3.6 mm
